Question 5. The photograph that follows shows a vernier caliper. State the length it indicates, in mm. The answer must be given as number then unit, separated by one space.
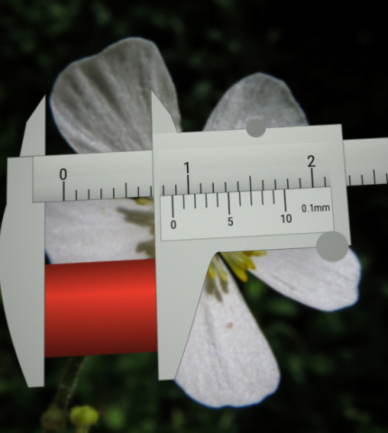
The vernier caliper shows 8.7 mm
